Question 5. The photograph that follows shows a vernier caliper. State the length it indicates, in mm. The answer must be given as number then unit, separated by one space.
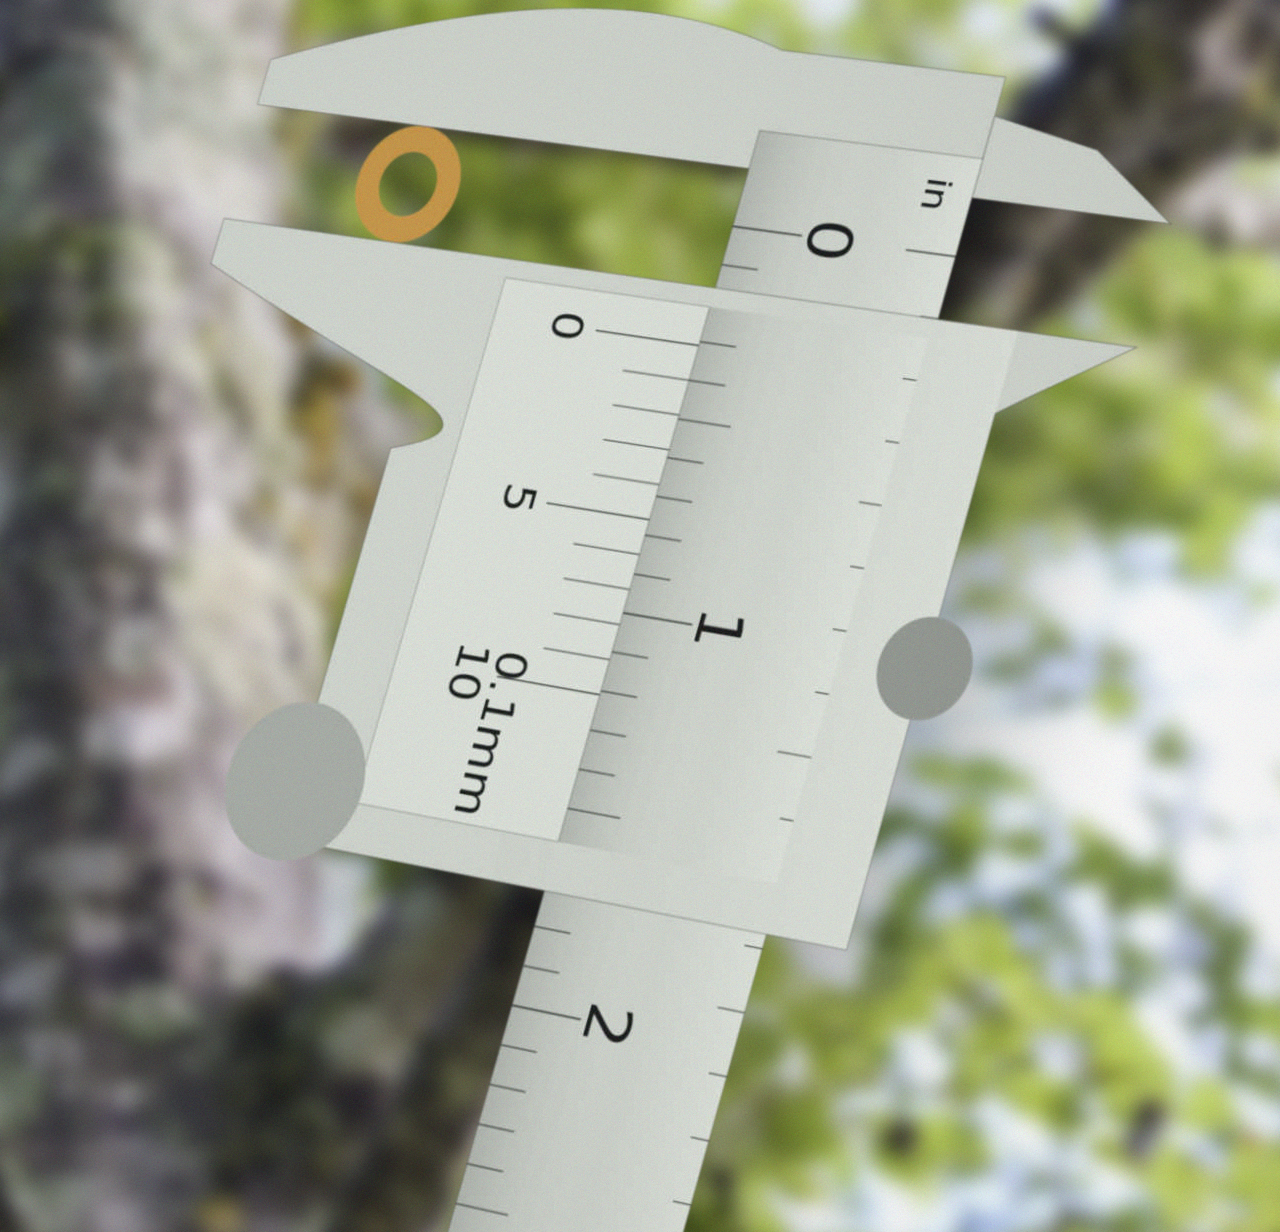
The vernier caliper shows 3.1 mm
